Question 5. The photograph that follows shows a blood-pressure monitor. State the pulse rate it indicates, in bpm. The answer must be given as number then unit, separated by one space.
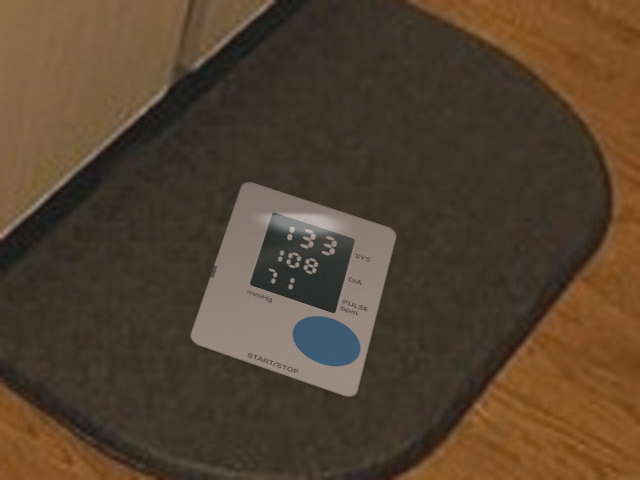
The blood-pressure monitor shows 71 bpm
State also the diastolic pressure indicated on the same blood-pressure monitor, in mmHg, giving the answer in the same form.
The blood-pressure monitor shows 108 mmHg
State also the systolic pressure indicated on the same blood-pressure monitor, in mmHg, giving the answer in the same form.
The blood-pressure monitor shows 133 mmHg
